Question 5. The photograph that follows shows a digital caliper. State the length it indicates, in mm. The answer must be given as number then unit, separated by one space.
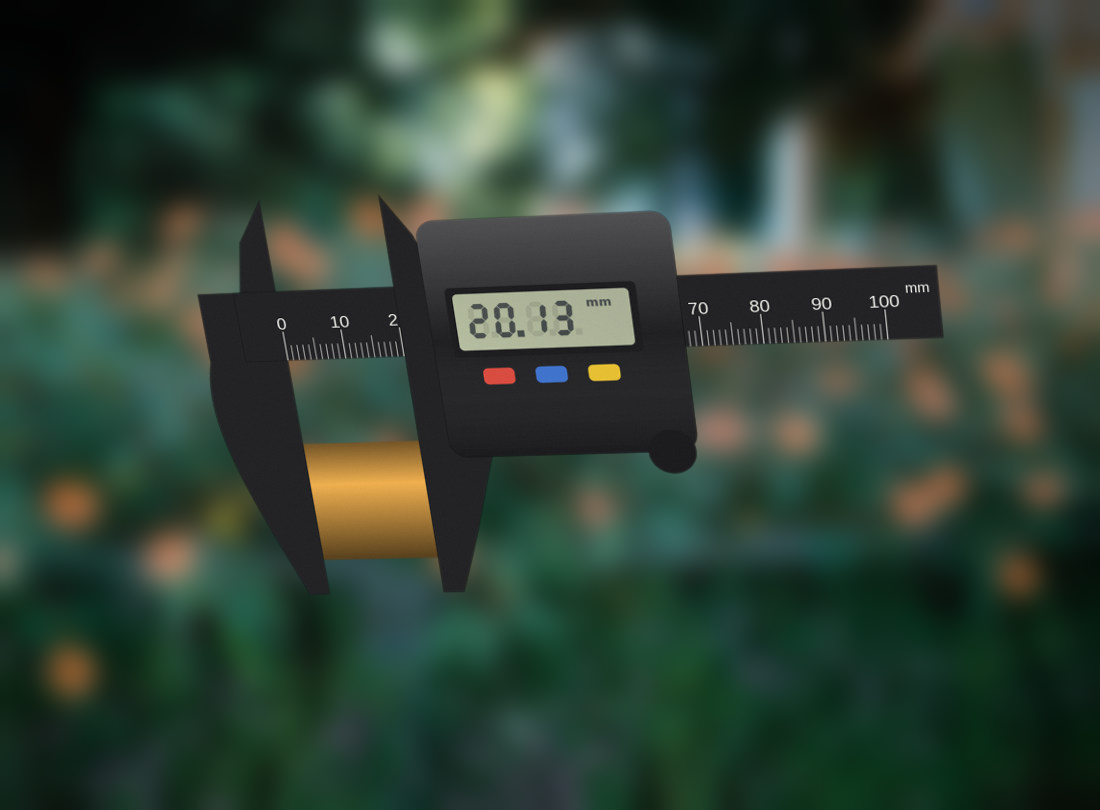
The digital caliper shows 20.13 mm
